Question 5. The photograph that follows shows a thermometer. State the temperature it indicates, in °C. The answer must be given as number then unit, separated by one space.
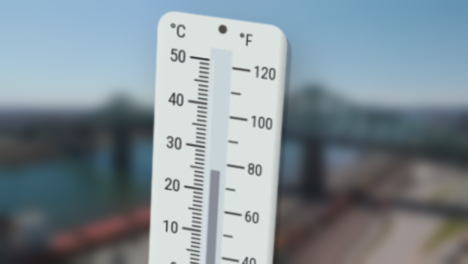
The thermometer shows 25 °C
